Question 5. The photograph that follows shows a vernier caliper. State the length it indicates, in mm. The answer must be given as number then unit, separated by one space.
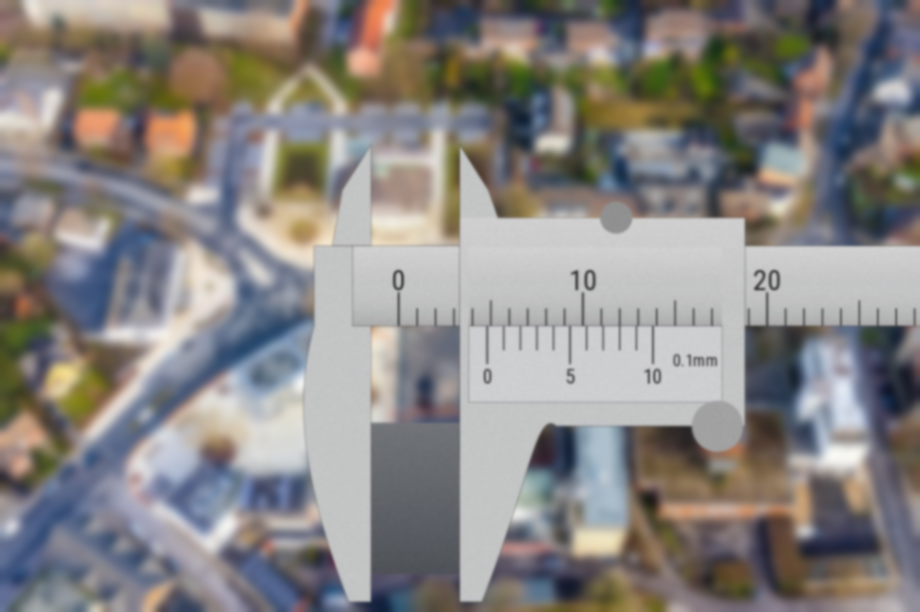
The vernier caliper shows 4.8 mm
